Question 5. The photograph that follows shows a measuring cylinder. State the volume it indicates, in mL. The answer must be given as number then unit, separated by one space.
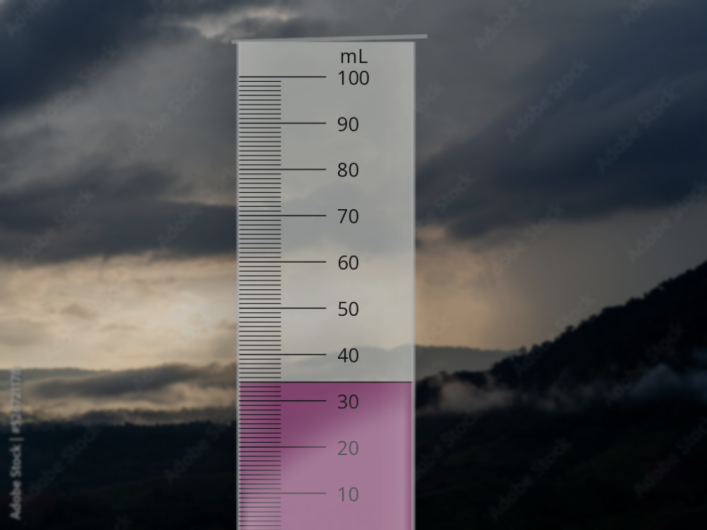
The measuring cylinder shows 34 mL
